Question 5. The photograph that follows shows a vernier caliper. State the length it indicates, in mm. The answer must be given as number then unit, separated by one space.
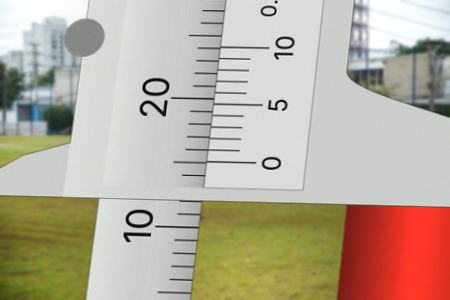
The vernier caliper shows 15.1 mm
